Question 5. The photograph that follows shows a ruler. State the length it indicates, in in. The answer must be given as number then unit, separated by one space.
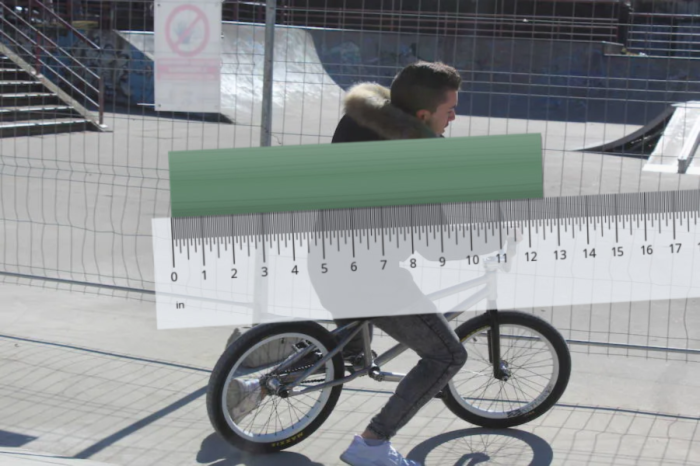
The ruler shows 12.5 in
